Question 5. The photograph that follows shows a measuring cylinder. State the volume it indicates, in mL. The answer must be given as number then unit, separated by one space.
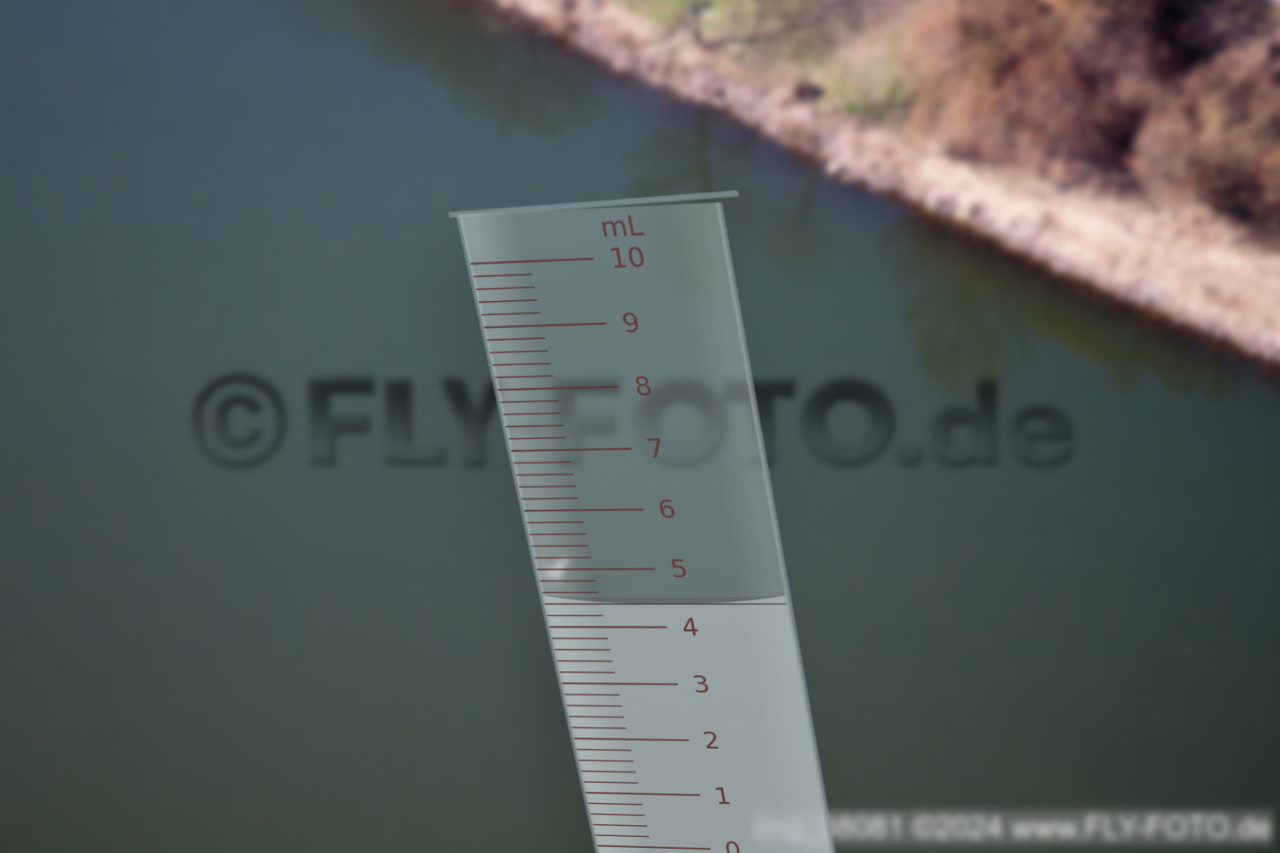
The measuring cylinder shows 4.4 mL
